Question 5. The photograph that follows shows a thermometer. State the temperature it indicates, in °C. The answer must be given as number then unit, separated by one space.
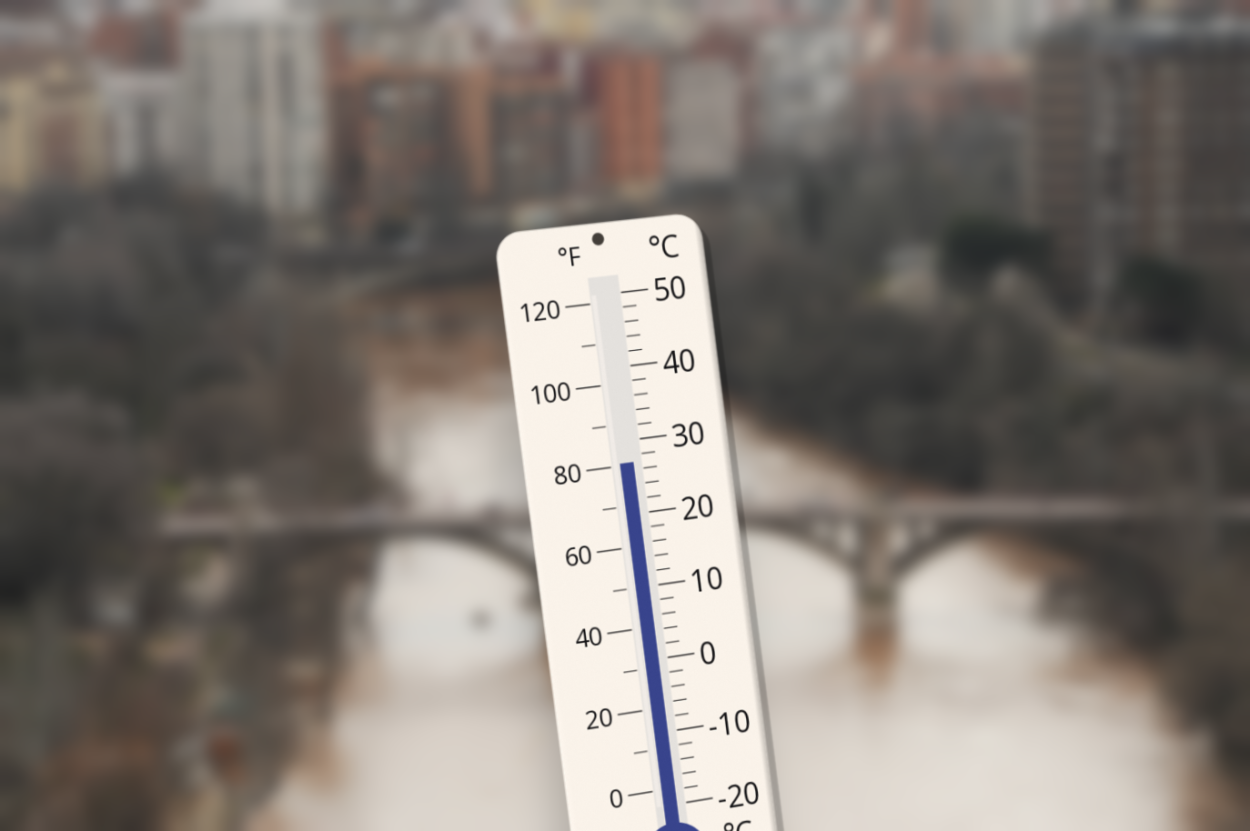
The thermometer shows 27 °C
